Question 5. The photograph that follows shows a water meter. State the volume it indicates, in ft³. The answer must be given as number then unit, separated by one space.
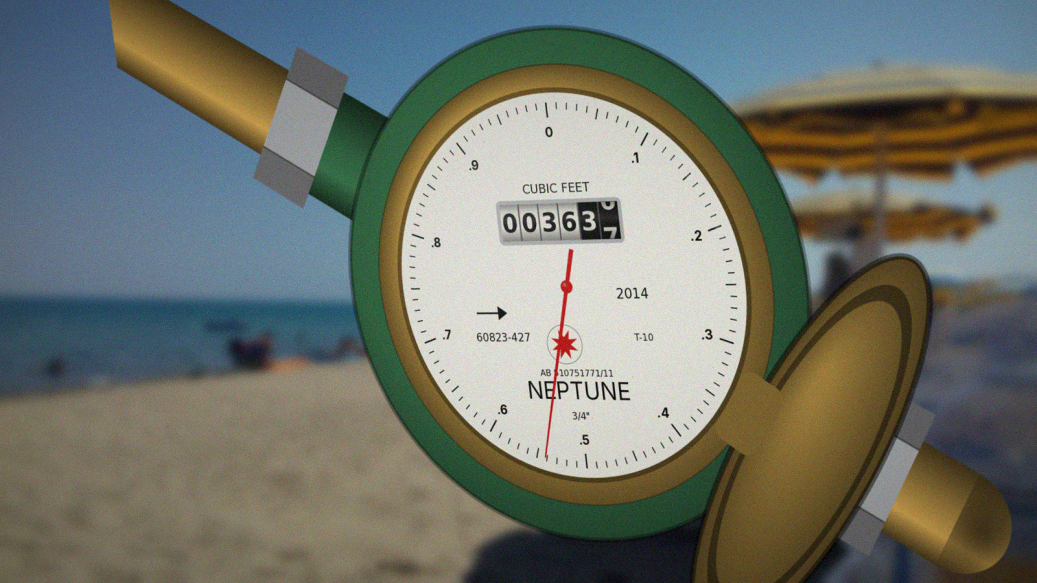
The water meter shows 3636.54 ft³
